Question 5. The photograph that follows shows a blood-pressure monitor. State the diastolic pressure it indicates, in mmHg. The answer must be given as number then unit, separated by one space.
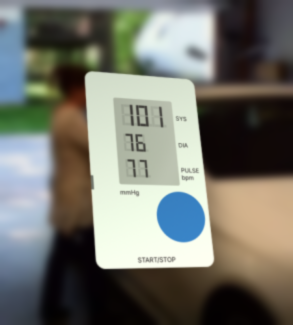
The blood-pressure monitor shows 76 mmHg
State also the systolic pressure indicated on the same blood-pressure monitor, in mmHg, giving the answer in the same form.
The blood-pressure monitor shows 101 mmHg
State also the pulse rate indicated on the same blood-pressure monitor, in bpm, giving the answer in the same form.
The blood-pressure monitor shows 77 bpm
